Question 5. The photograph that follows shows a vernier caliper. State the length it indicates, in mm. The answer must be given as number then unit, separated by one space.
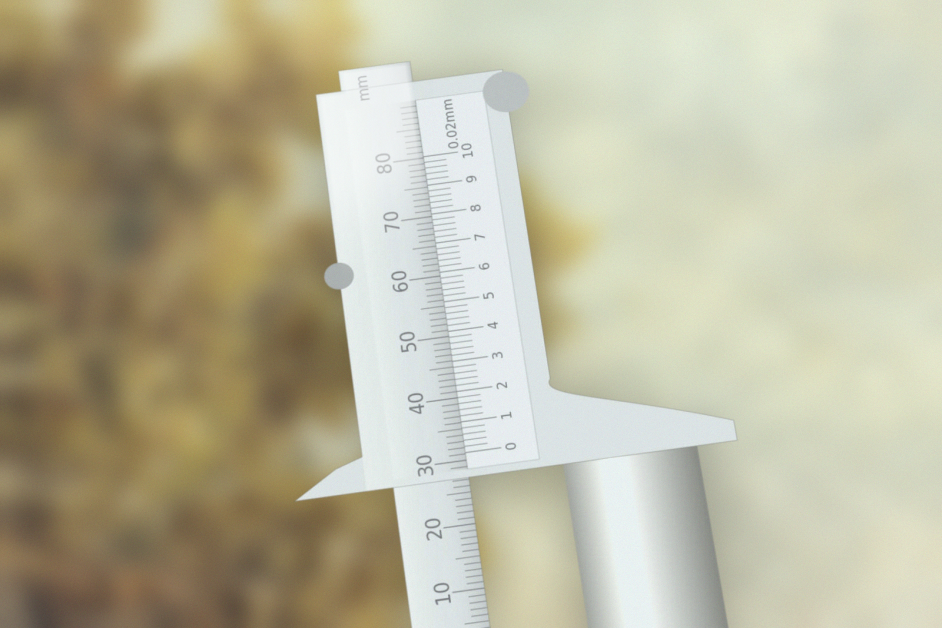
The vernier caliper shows 31.2 mm
